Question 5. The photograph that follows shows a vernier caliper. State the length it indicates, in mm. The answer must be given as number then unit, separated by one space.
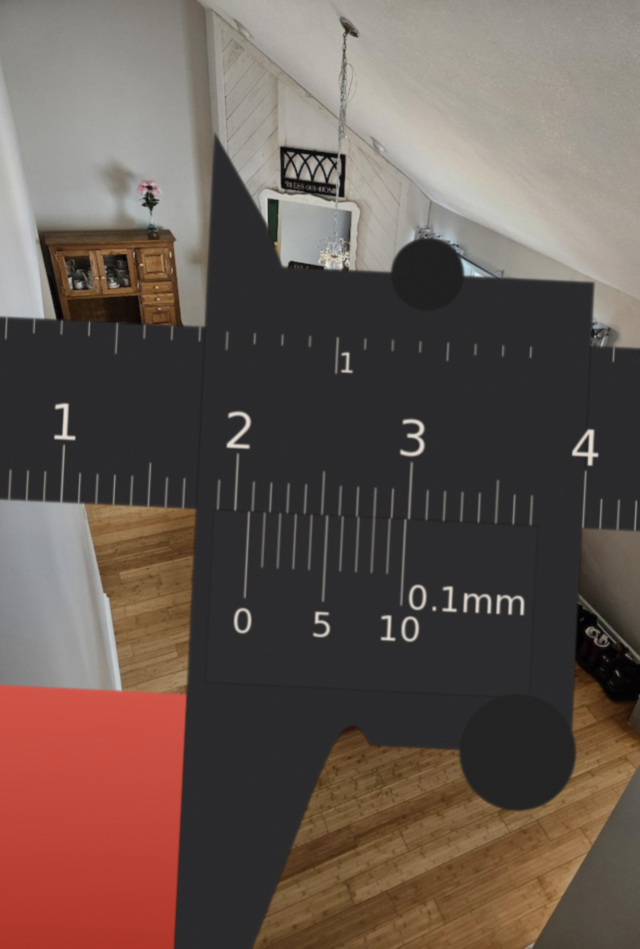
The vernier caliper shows 20.8 mm
